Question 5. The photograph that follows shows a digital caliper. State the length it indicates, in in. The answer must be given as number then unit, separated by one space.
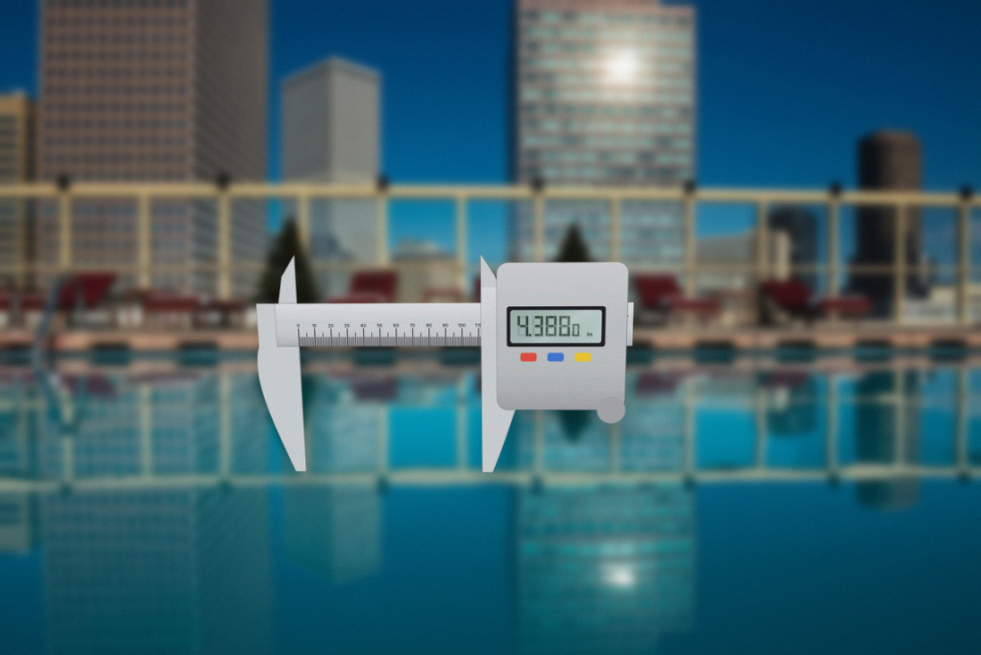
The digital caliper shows 4.3880 in
